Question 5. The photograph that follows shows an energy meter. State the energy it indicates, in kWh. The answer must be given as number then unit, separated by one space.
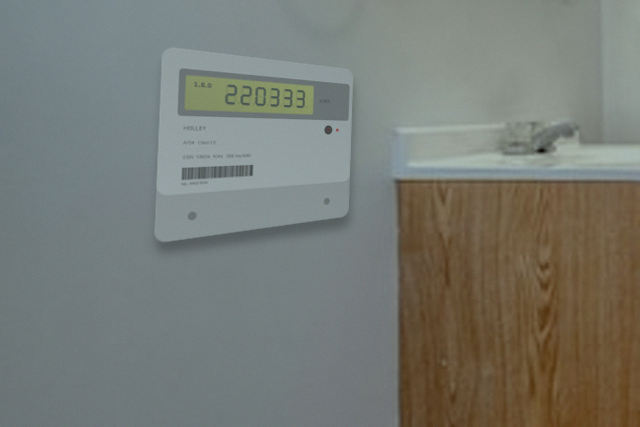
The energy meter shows 220333 kWh
